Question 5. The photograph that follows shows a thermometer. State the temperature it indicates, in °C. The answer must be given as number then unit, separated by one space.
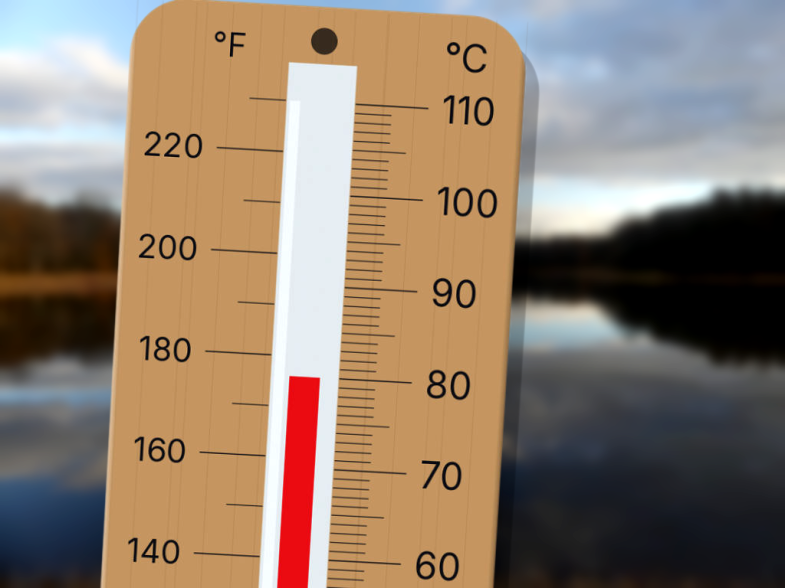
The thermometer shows 80 °C
